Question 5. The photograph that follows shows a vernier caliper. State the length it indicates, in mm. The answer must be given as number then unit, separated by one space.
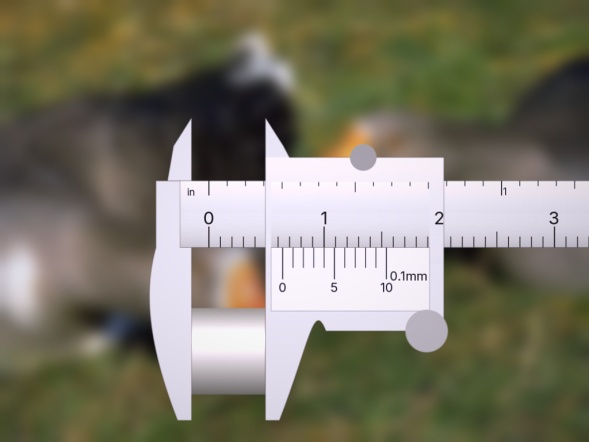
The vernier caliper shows 6.4 mm
